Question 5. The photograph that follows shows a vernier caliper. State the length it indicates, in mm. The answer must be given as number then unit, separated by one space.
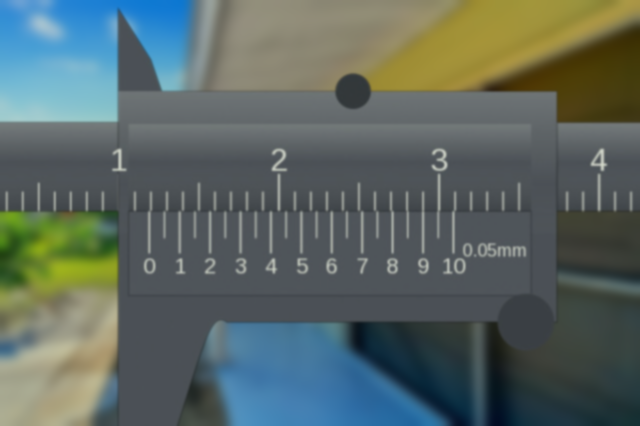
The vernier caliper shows 11.9 mm
